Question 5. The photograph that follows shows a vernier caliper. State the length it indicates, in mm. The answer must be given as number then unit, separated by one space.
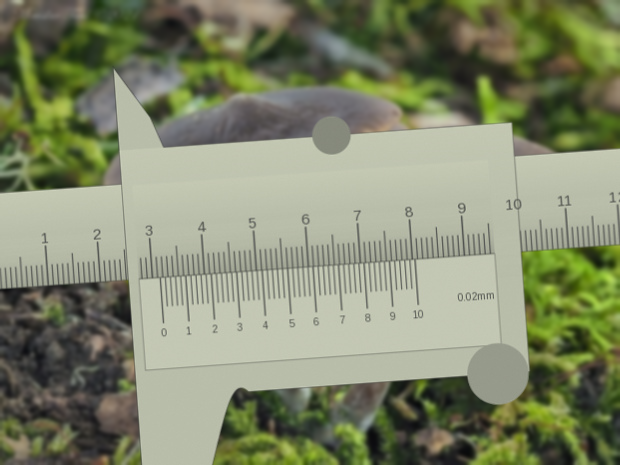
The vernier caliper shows 31.5 mm
